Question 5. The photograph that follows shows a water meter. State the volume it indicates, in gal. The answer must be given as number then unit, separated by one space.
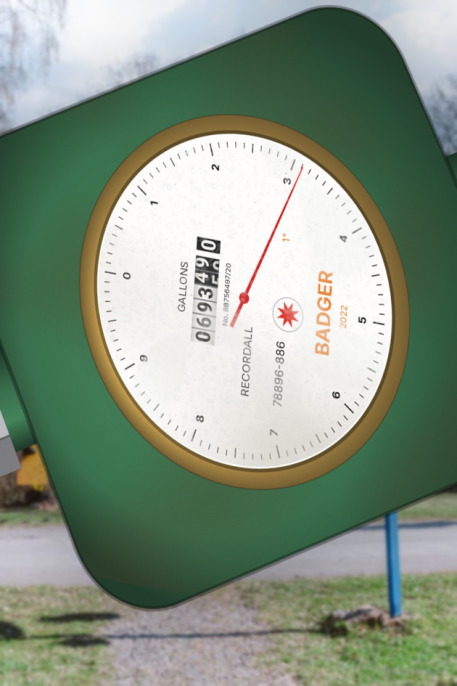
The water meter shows 693493.1 gal
